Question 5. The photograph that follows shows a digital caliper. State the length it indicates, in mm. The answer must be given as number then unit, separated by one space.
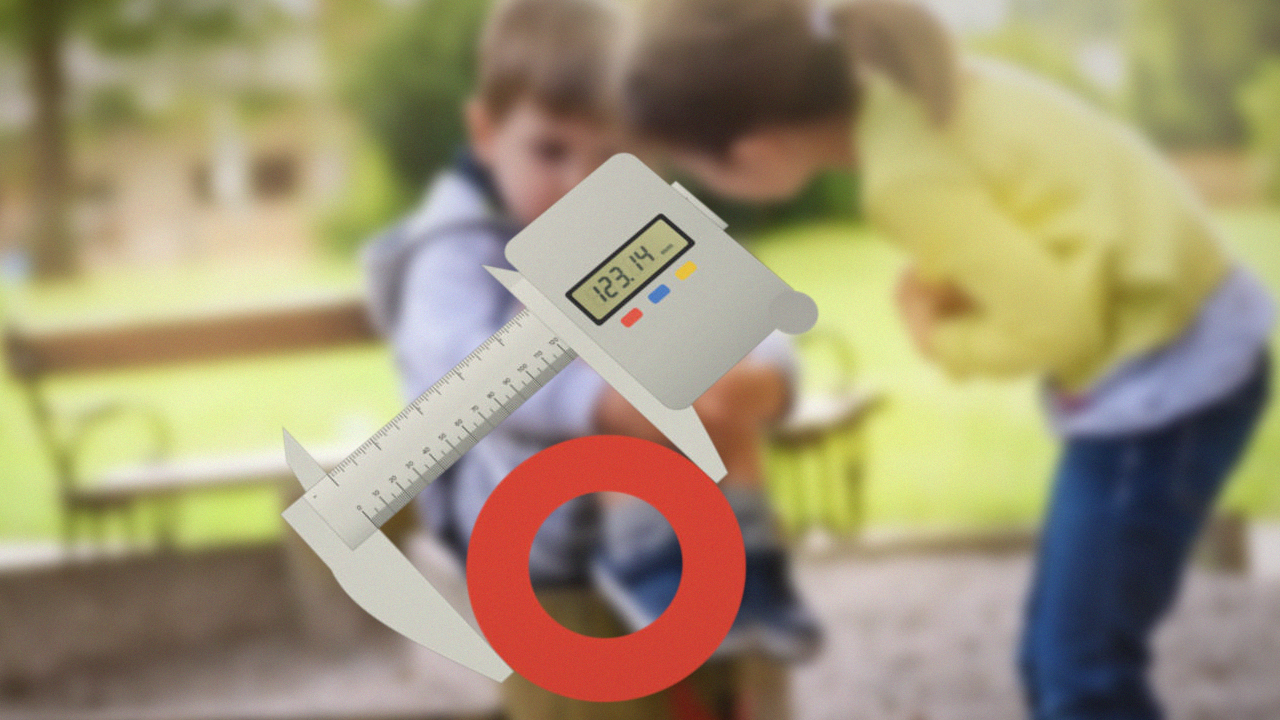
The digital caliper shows 123.14 mm
